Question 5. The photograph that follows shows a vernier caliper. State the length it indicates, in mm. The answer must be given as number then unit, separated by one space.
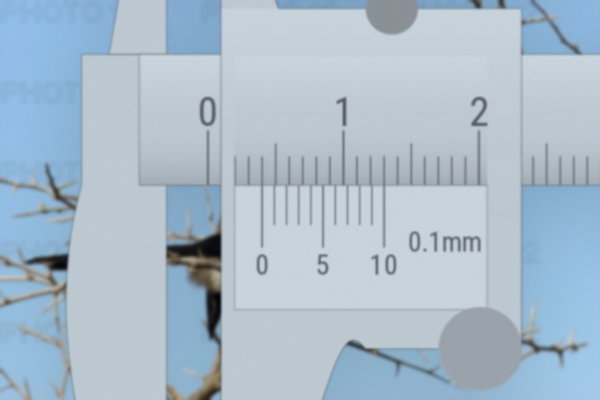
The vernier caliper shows 4.0 mm
